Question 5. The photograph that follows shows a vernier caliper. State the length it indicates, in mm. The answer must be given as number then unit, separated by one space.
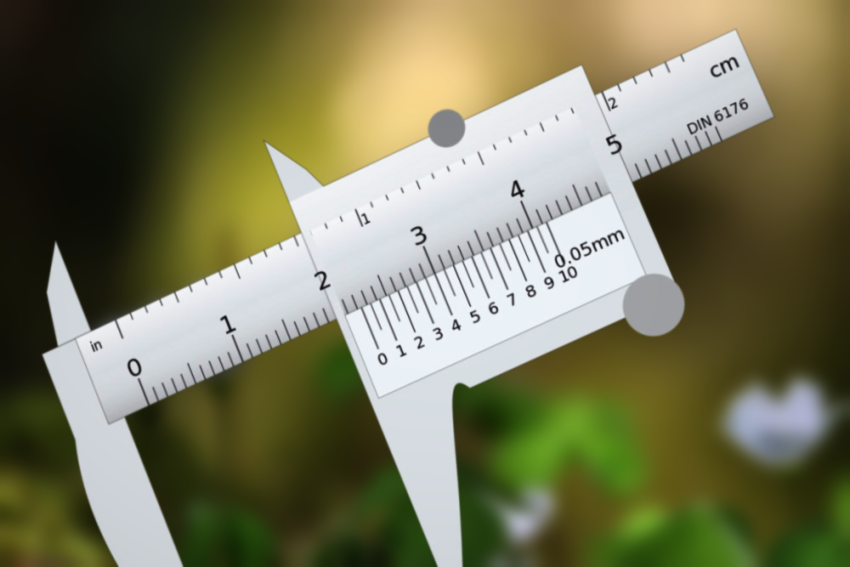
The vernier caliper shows 22.4 mm
